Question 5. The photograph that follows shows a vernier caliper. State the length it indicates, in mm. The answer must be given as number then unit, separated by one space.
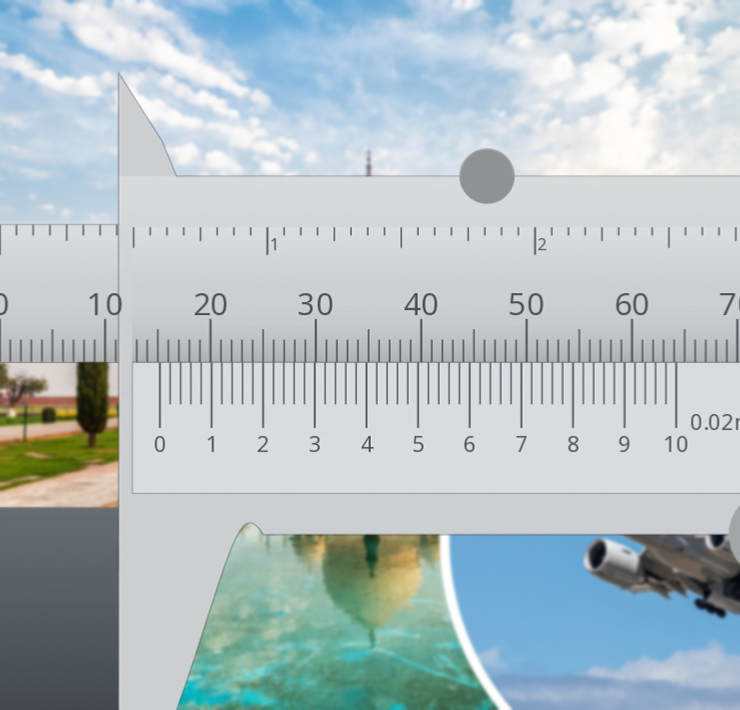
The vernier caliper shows 15.2 mm
